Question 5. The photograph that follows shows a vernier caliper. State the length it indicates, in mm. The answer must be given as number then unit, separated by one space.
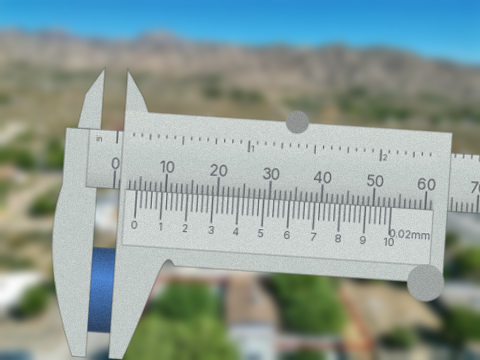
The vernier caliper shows 4.4 mm
